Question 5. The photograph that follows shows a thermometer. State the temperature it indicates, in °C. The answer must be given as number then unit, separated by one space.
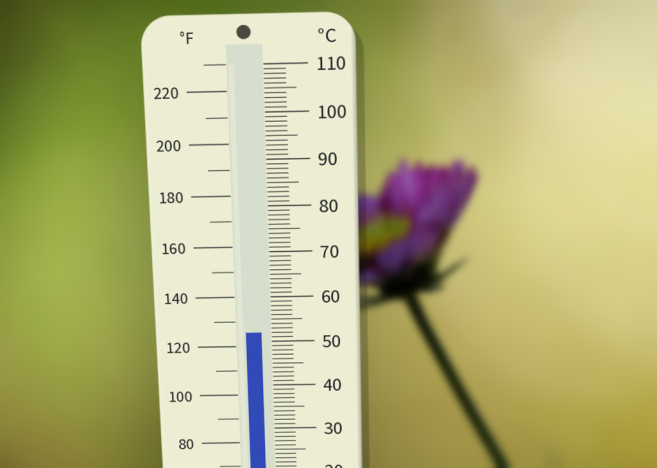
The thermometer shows 52 °C
